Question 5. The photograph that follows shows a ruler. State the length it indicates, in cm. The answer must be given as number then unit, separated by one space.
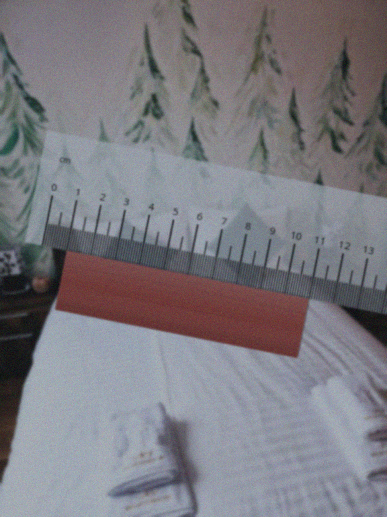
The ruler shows 10 cm
